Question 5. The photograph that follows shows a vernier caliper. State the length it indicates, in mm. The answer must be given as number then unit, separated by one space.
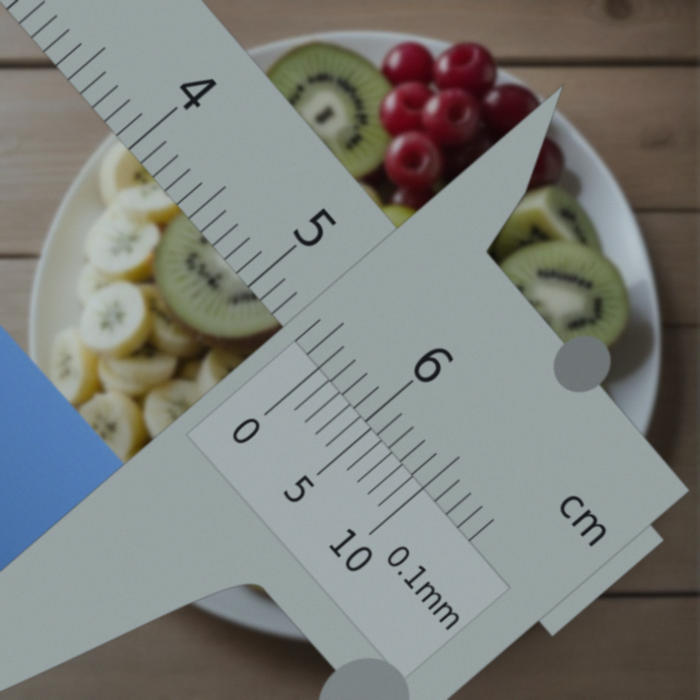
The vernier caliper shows 56.0 mm
